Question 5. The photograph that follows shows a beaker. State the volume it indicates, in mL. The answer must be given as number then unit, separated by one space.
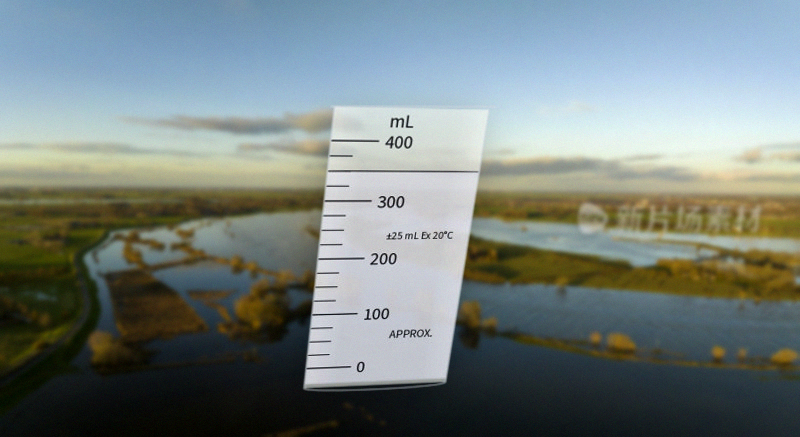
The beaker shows 350 mL
